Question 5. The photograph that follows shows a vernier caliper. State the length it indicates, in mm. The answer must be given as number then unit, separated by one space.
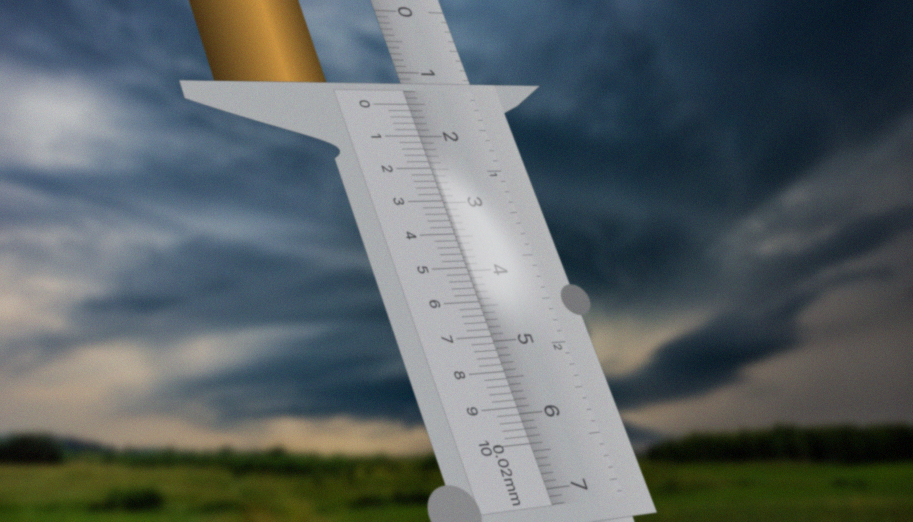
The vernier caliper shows 15.0 mm
